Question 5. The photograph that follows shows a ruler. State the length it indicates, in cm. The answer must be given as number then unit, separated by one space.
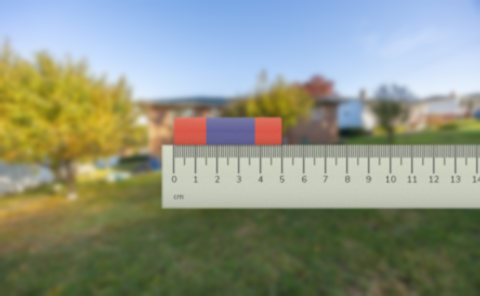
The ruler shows 5 cm
